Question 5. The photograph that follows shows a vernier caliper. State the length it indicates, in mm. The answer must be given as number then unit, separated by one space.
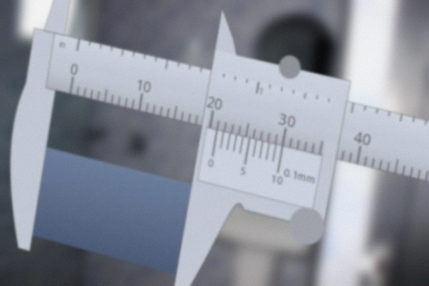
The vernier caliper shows 21.0 mm
